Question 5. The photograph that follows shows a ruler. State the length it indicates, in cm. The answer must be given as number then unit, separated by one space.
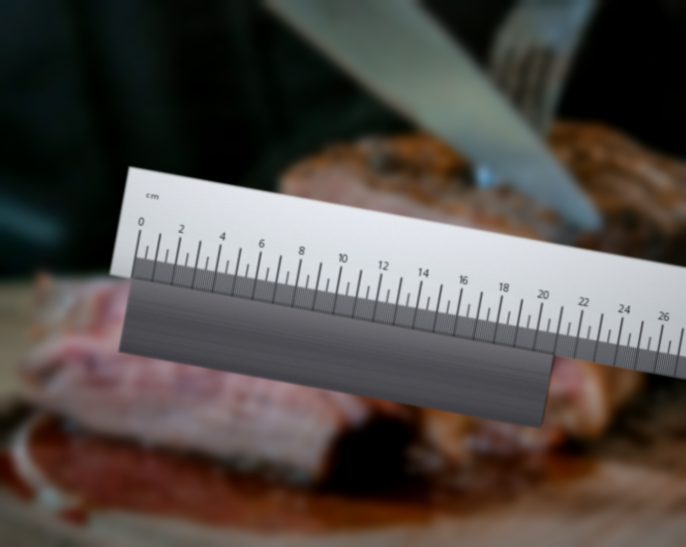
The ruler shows 21 cm
